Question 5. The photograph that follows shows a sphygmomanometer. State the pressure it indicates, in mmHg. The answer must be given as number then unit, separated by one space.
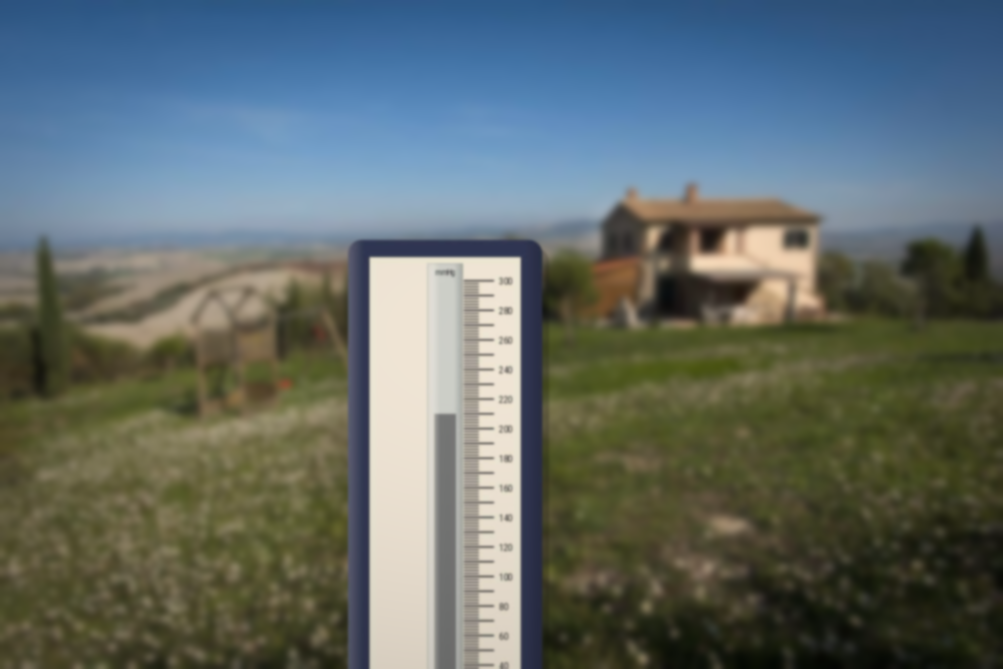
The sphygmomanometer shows 210 mmHg
